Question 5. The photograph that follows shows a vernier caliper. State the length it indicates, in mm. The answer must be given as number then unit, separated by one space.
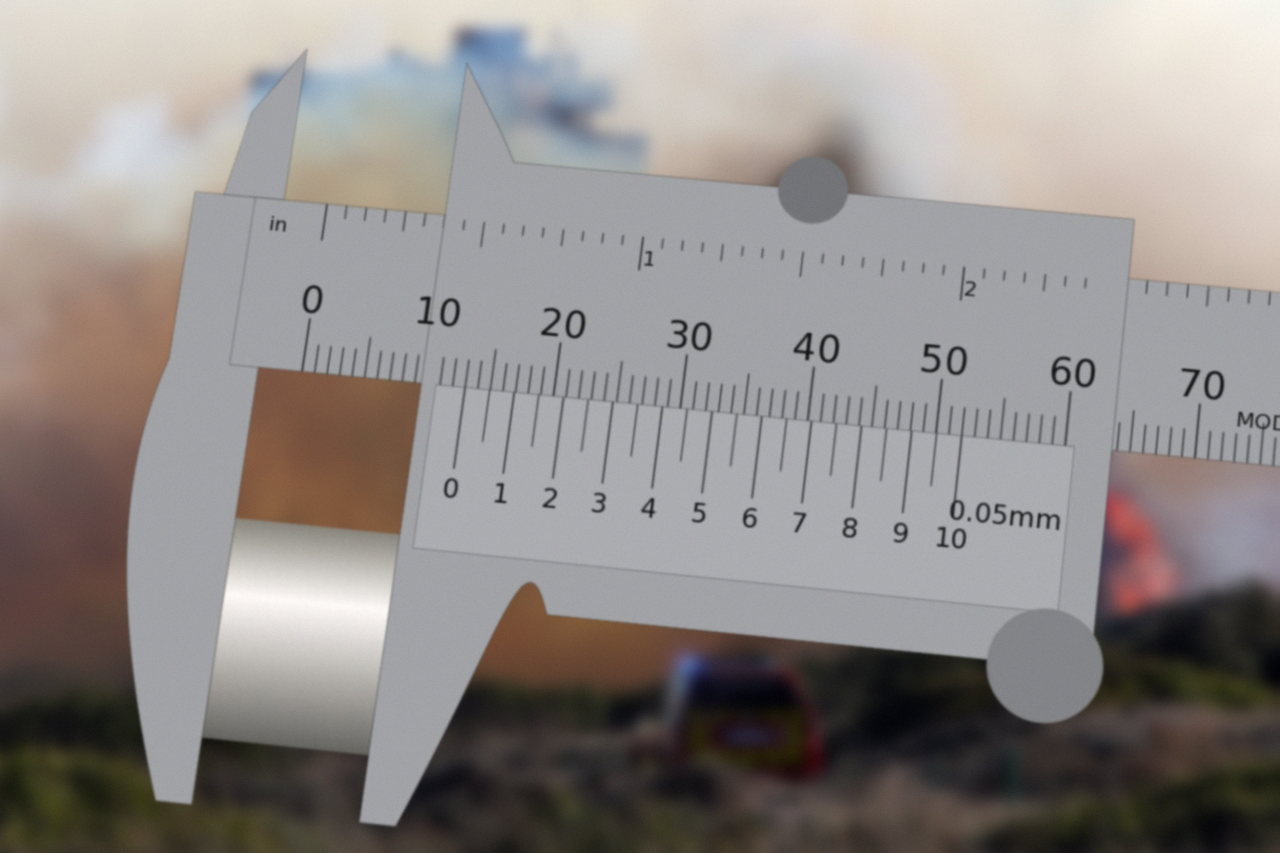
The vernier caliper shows 13.0 mm
